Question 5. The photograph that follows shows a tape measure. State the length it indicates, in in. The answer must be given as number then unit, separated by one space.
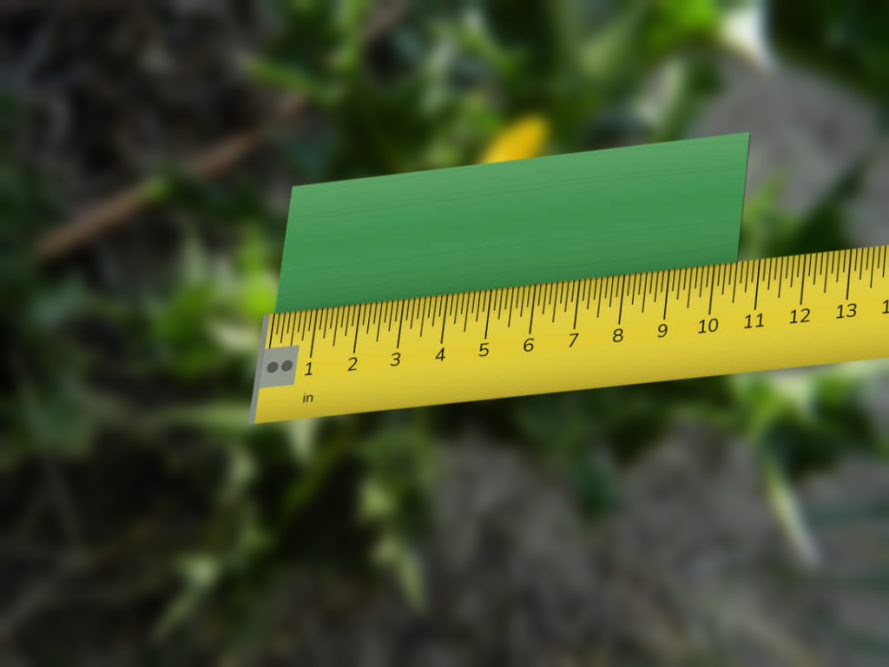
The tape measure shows 10.5 in
